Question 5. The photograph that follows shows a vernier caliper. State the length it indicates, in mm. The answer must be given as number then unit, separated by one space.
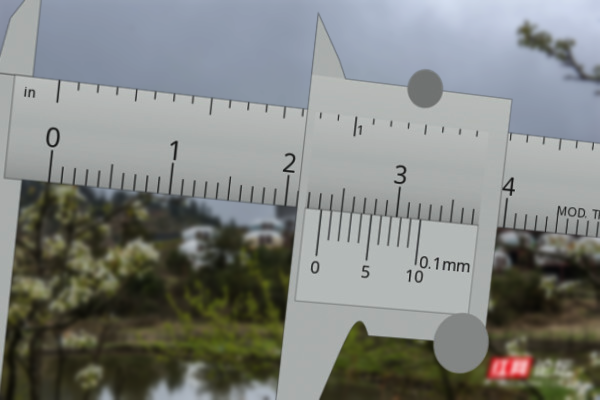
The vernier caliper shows 23.2 mm
